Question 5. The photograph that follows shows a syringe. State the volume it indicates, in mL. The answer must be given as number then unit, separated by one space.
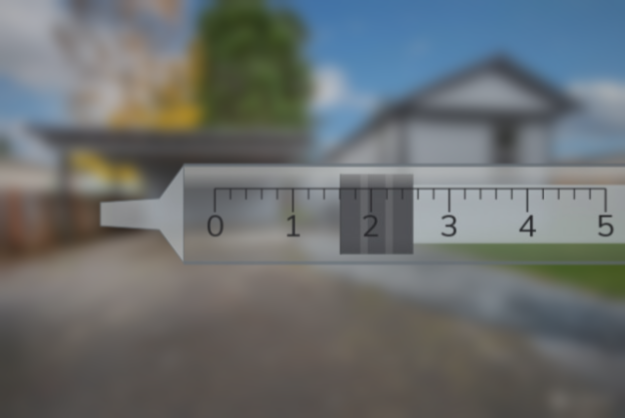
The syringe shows 1.6 mL
